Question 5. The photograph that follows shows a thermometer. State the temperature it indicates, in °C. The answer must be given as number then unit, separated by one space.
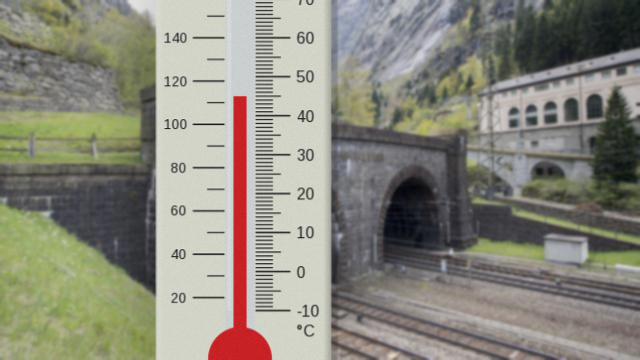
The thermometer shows 45 °C
